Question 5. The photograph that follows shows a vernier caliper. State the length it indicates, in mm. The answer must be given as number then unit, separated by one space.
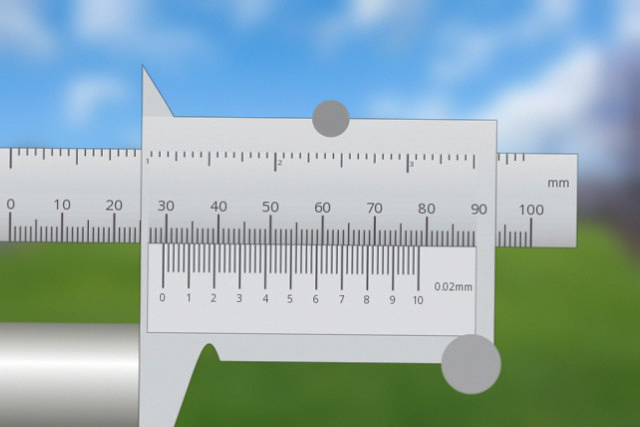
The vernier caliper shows 29.5 mm
